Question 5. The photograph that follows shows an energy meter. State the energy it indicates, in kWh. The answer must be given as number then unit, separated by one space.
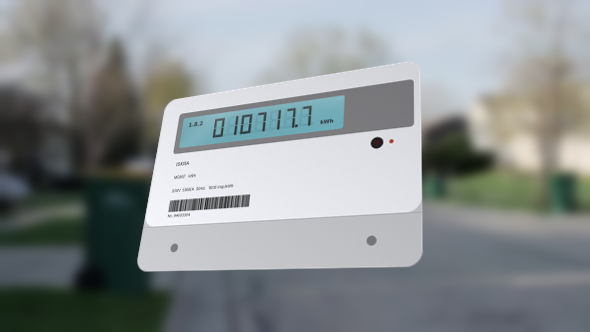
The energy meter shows 10717.7 kWh
